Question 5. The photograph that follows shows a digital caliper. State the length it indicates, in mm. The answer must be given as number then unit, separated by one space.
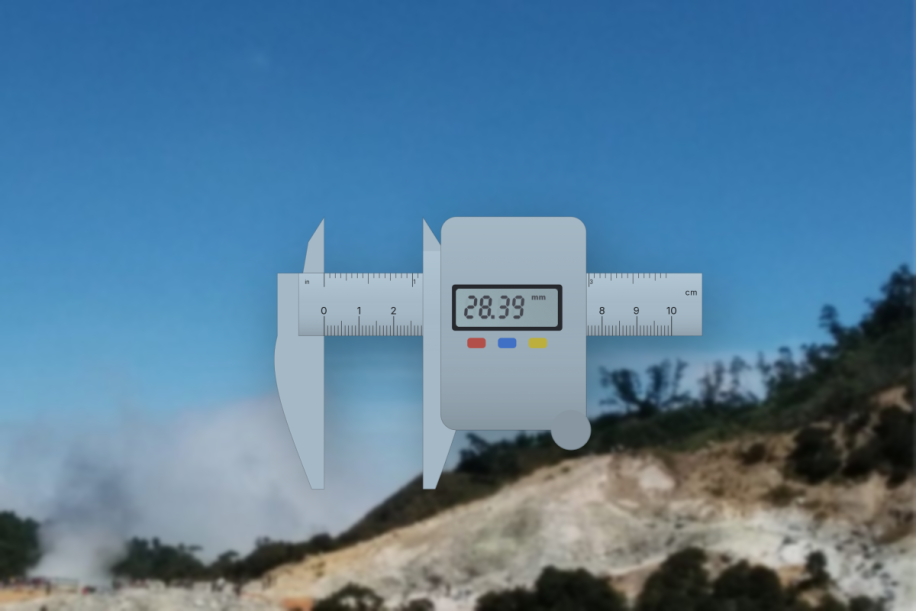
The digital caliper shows 28.39 mm
